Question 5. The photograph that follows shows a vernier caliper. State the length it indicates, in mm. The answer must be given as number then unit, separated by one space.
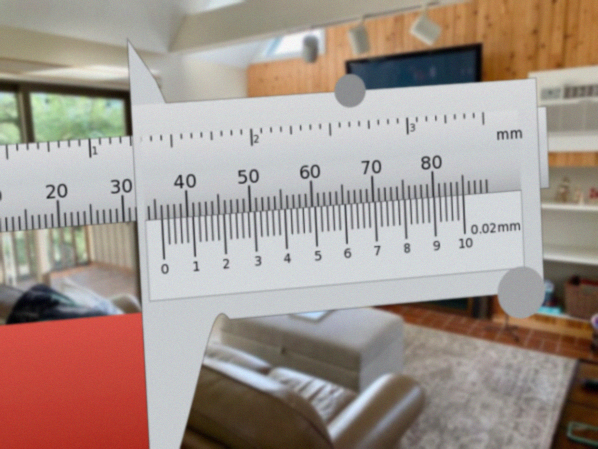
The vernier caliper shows 36.0 mm
